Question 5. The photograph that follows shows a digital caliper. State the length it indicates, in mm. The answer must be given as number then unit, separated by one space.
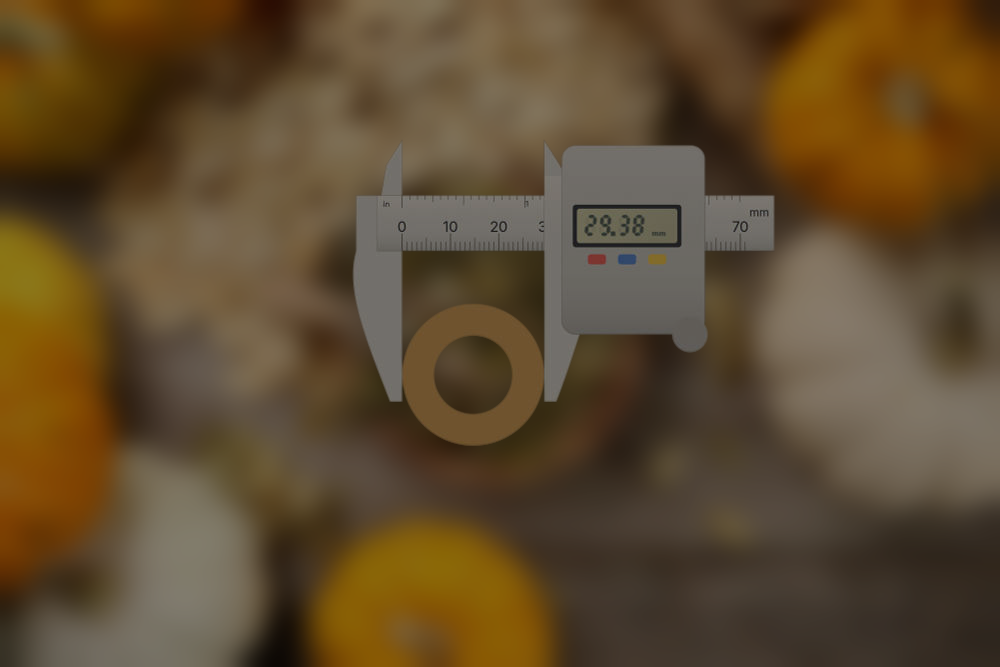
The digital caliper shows 29.38 mm
